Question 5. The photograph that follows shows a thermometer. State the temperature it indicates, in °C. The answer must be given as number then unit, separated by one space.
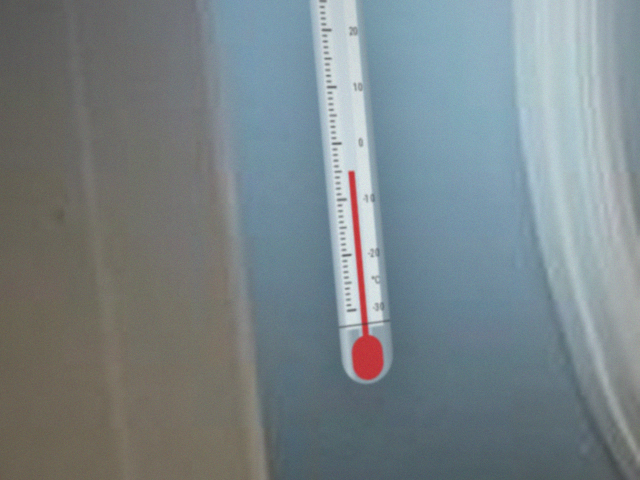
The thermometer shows -5 °C
